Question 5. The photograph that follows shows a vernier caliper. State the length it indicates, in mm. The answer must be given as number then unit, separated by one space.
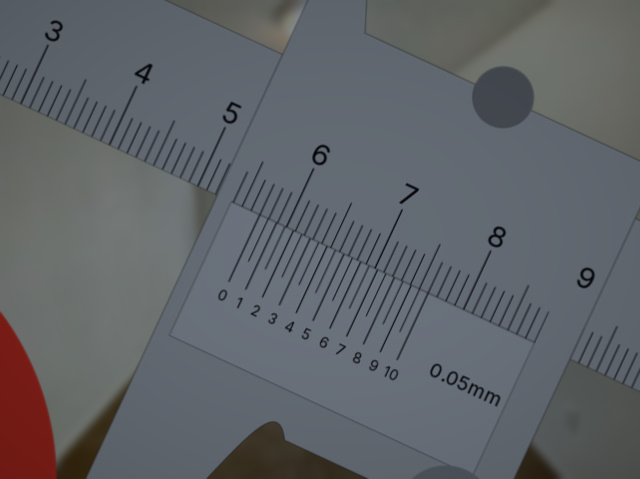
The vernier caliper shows 57.0 mm
